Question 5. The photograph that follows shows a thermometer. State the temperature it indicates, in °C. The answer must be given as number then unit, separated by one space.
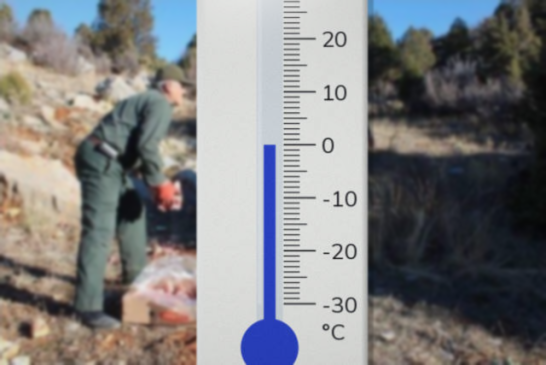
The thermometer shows 0 °C
